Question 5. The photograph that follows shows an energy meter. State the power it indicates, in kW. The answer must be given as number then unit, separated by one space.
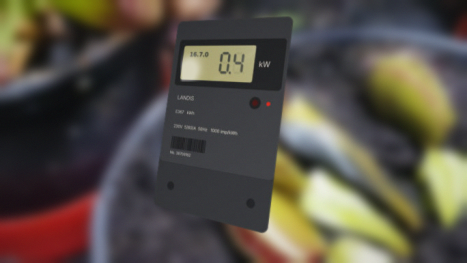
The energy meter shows 0.4 kW
